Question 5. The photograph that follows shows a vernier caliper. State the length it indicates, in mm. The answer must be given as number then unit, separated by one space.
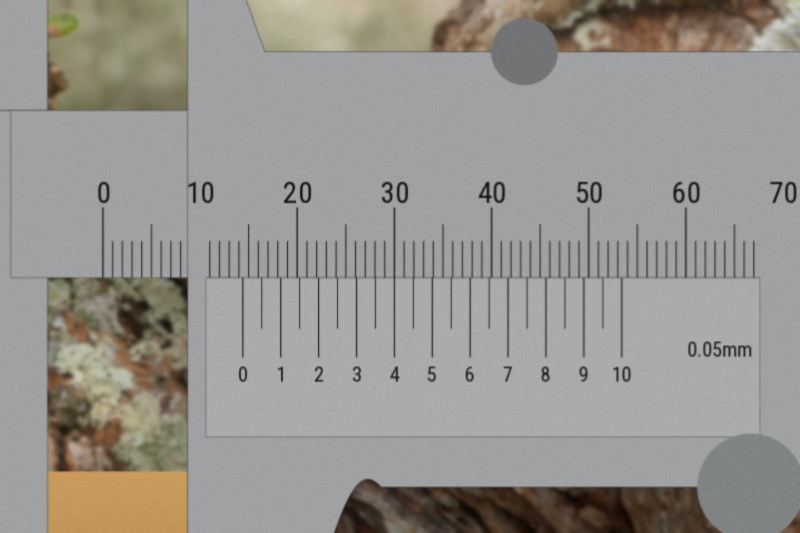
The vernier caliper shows 14.4 mm
